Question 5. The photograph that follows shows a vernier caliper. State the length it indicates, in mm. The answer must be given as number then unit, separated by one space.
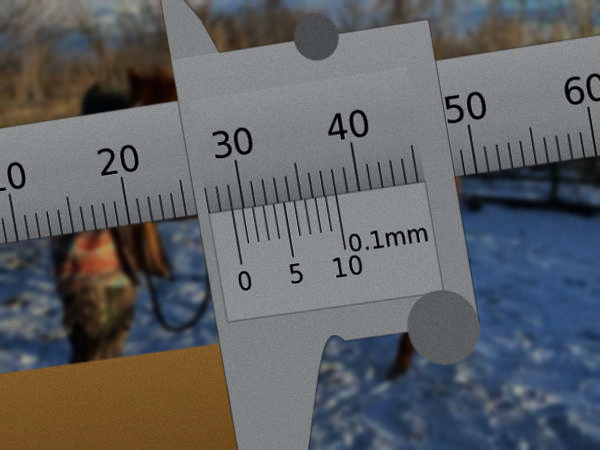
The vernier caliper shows 29.0 mm
